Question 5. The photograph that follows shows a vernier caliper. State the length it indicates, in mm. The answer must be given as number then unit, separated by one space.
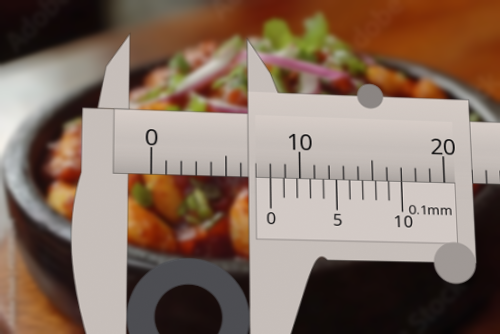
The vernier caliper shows 8.0 mm
